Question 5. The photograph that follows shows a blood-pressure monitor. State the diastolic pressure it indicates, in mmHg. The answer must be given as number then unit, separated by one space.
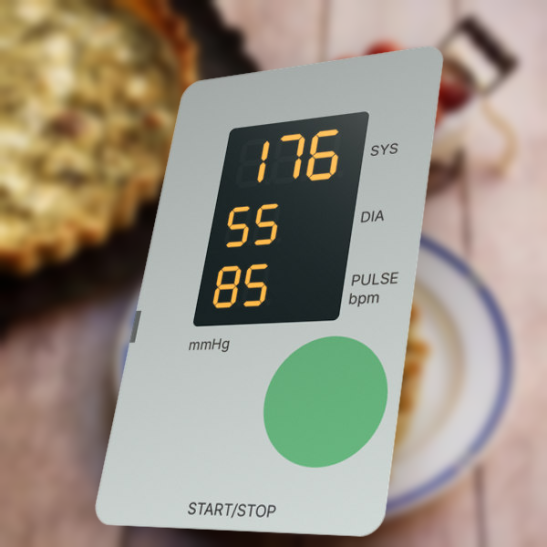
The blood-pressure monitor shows 55 mmHg
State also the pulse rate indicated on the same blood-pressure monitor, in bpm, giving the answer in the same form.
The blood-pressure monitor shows 85 bpm
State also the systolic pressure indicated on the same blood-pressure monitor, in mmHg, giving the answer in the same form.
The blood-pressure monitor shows 176 mmHg
